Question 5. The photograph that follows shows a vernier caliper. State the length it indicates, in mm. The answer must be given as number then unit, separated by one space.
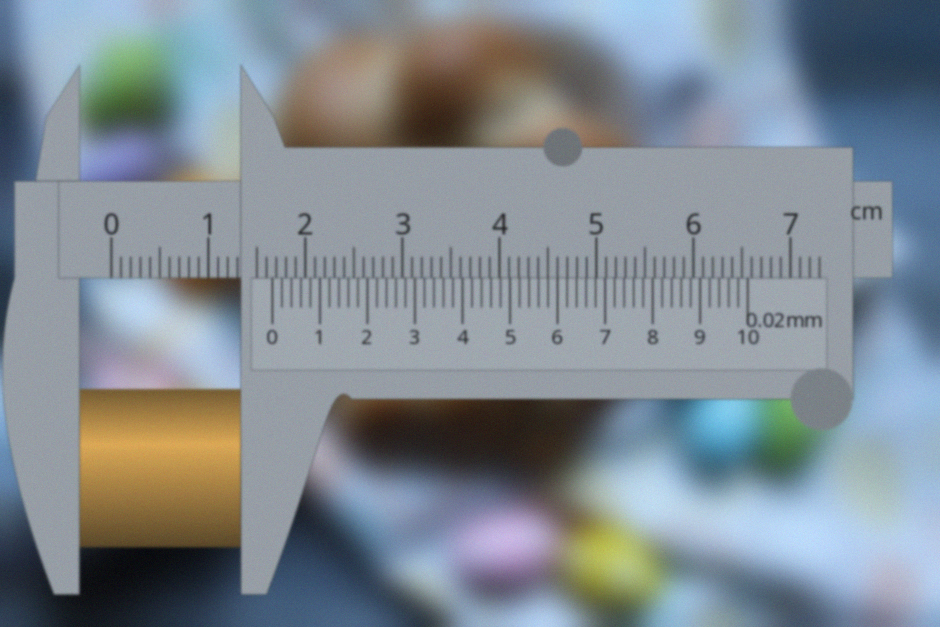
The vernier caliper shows 16.6 mm
